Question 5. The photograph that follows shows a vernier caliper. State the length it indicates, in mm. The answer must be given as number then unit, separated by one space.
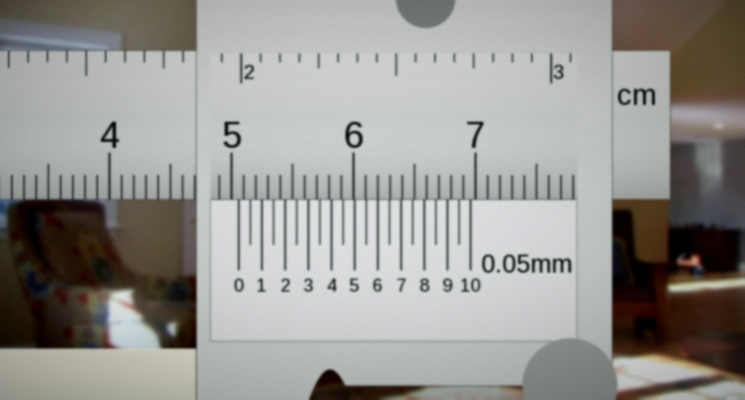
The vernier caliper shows 50.6 mm
